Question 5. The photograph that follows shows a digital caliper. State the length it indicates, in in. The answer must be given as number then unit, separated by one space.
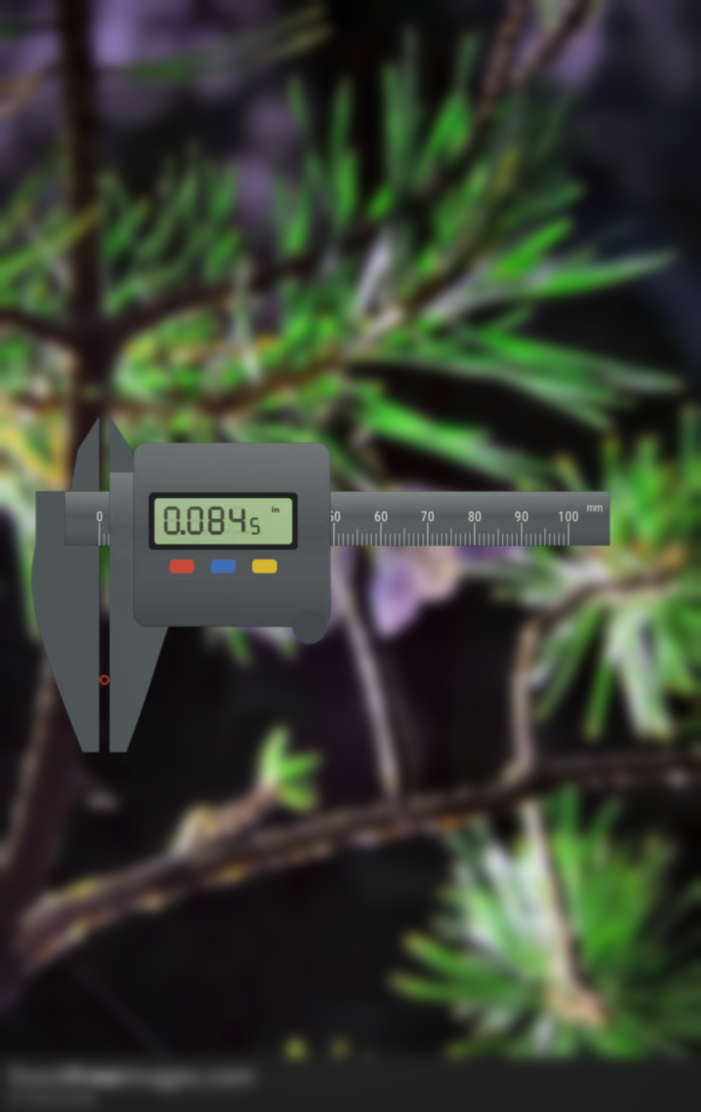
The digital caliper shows 0.0845 in
